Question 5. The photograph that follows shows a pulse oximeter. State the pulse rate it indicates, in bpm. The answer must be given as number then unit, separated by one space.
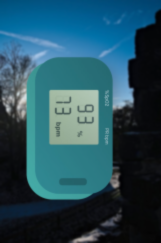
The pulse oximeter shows 73 bpm
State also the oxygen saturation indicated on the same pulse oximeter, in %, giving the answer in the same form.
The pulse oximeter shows 93 %
